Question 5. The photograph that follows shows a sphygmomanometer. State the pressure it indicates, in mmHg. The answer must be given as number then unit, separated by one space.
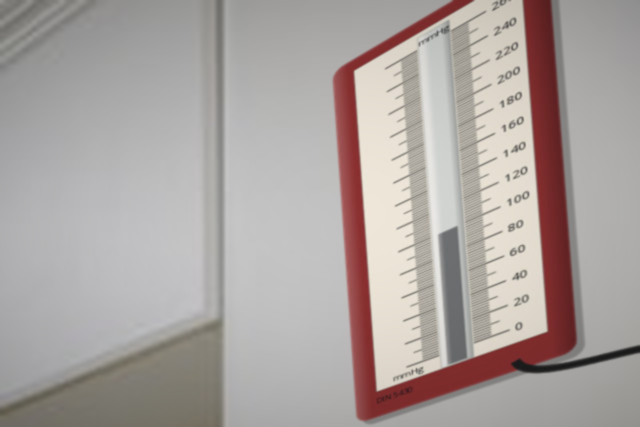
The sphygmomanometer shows 100 mmHg
